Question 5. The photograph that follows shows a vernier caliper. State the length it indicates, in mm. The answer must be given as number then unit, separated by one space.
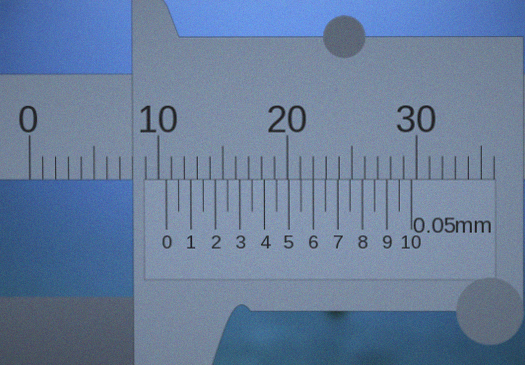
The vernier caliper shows 10.6 mm
